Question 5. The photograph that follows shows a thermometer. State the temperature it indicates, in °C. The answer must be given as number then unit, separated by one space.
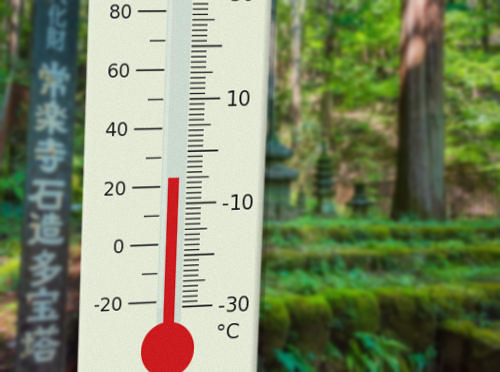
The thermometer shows -5 °C
